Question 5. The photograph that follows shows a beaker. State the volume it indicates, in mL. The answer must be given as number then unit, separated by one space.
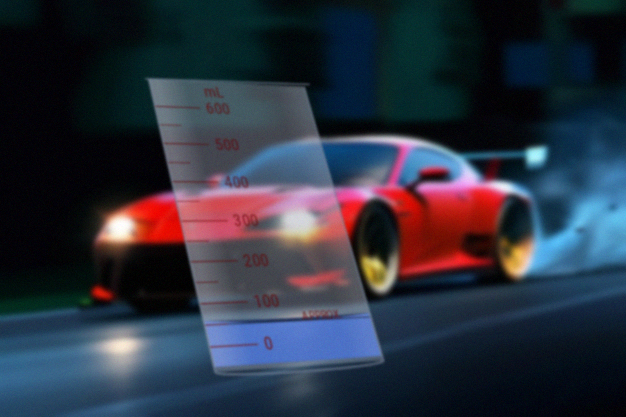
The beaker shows 50 mL
